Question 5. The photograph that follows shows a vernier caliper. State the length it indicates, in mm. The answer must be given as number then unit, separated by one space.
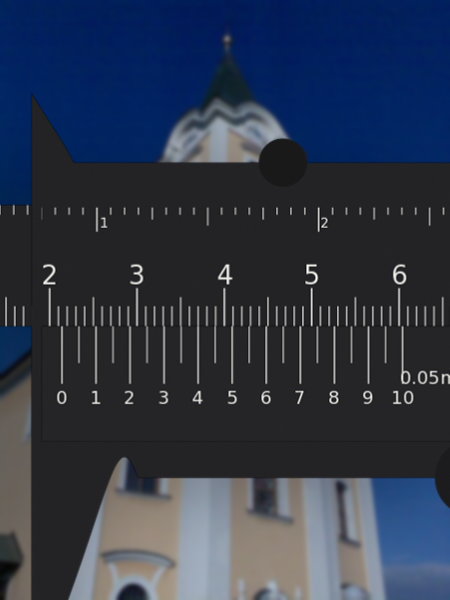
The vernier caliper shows 21.4 mm
